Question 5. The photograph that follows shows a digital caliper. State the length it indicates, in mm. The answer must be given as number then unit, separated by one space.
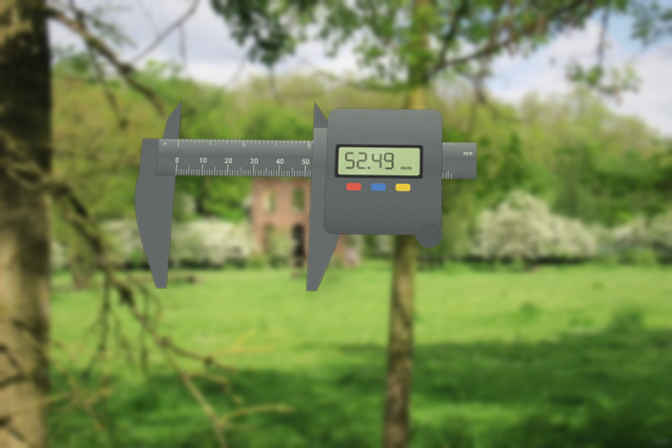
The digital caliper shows 52.49 mm
